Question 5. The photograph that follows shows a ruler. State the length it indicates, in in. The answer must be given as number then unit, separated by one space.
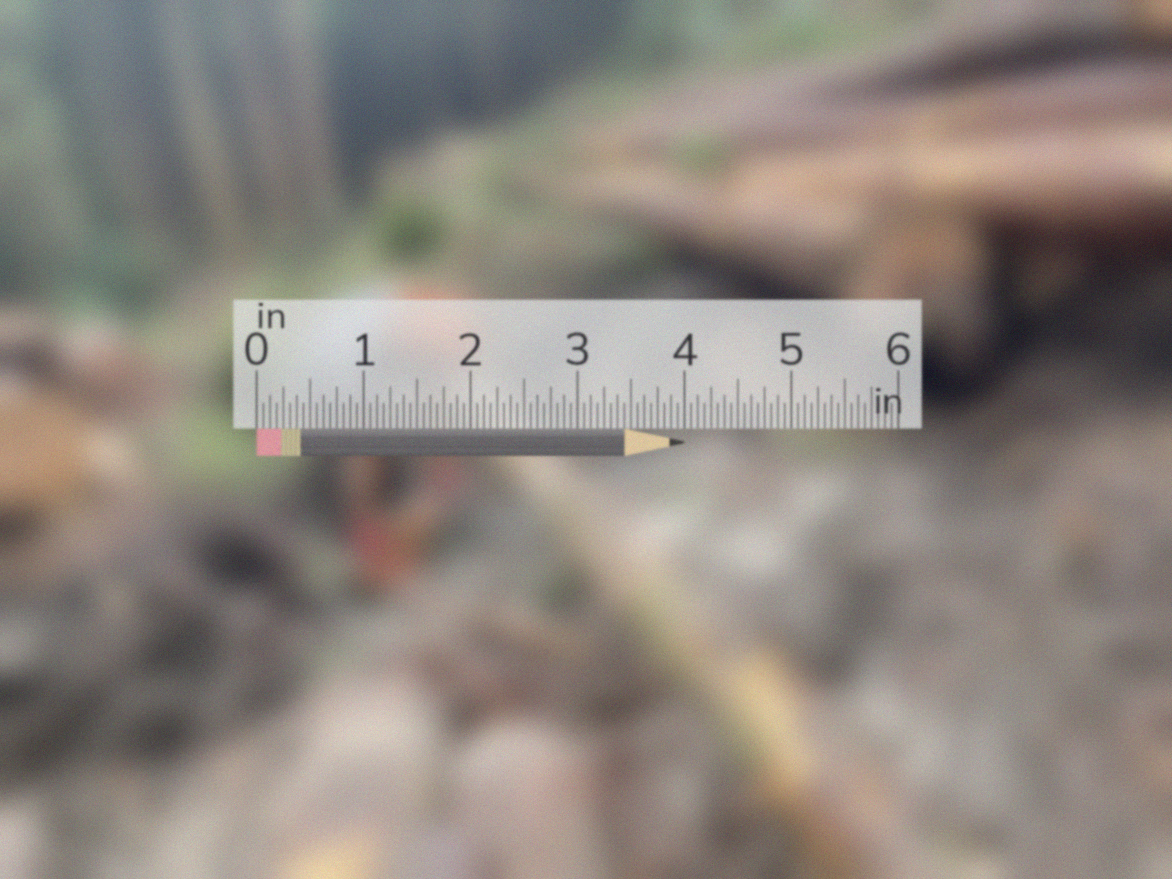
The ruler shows 4 in
